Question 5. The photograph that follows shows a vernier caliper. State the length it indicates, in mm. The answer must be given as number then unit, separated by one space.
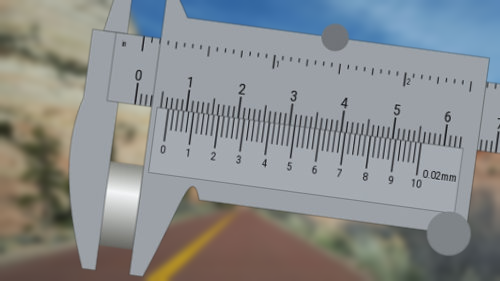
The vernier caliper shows 6.5 mm
